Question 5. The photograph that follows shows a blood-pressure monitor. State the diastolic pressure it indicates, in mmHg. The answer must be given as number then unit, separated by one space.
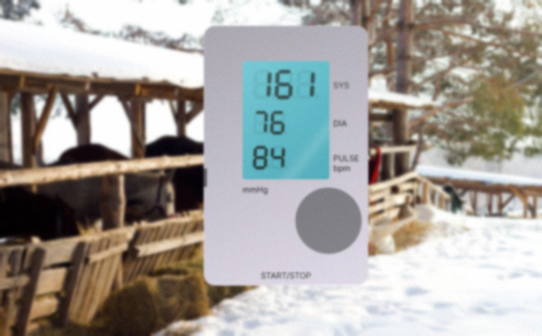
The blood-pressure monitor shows 76 mmHg
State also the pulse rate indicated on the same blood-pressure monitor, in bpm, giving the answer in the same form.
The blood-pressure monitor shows 84 bpm
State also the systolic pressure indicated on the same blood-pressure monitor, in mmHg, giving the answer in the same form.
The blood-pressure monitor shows 161 mmHg
